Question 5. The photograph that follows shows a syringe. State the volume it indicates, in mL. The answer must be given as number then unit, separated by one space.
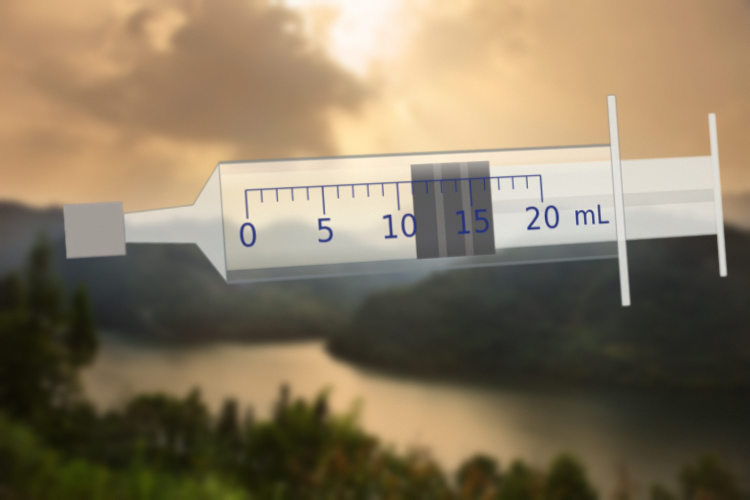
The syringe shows 11 mL
